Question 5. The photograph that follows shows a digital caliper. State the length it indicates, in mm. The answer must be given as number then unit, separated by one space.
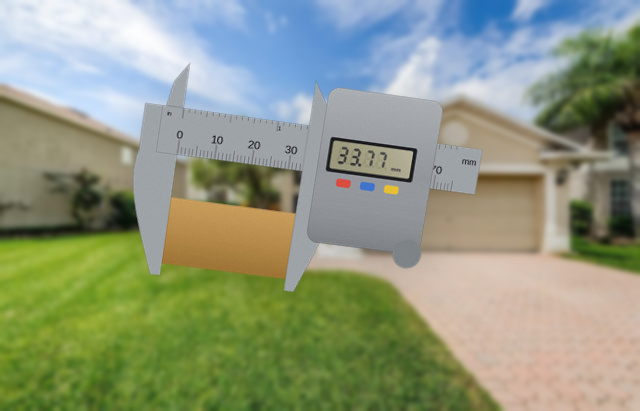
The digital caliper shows 33.77 mm
